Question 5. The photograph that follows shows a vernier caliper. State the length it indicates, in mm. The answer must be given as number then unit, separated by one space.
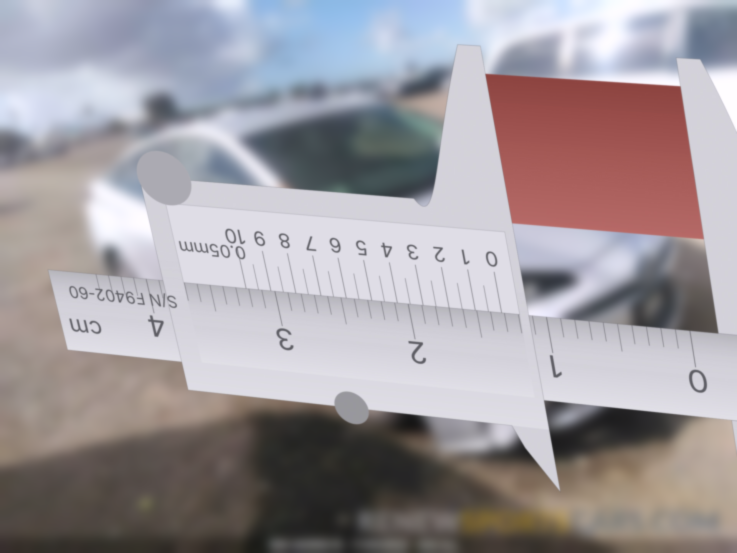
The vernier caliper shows 13.2 mm
